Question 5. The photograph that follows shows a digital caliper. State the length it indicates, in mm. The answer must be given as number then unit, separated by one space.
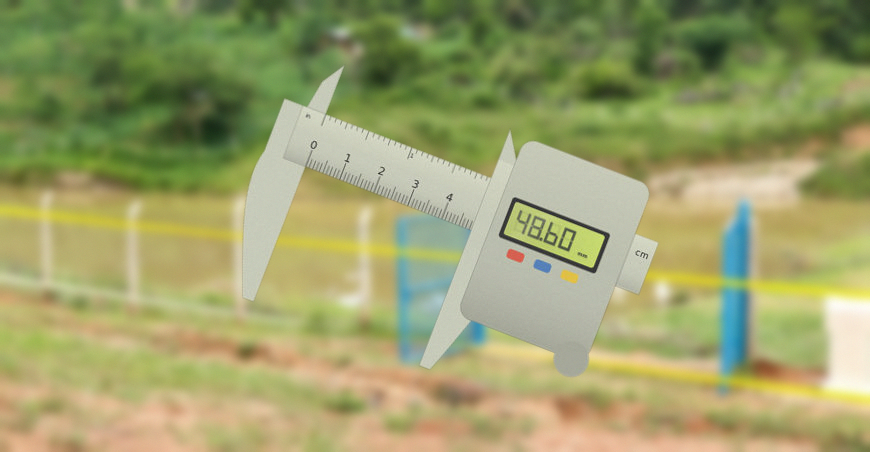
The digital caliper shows 48.60 mm
